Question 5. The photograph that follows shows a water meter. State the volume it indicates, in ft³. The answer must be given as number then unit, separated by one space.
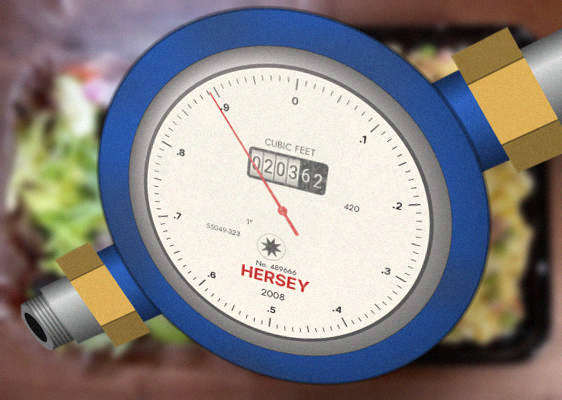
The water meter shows 20361.89 ft³
